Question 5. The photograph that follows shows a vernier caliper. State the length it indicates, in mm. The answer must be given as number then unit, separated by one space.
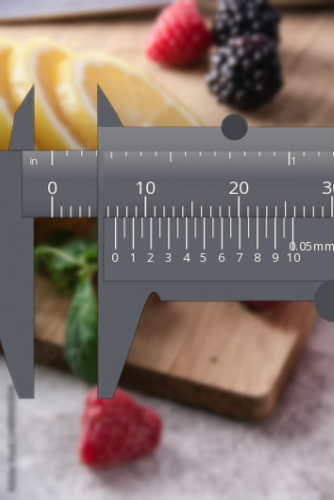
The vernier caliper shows 6.8 mm
